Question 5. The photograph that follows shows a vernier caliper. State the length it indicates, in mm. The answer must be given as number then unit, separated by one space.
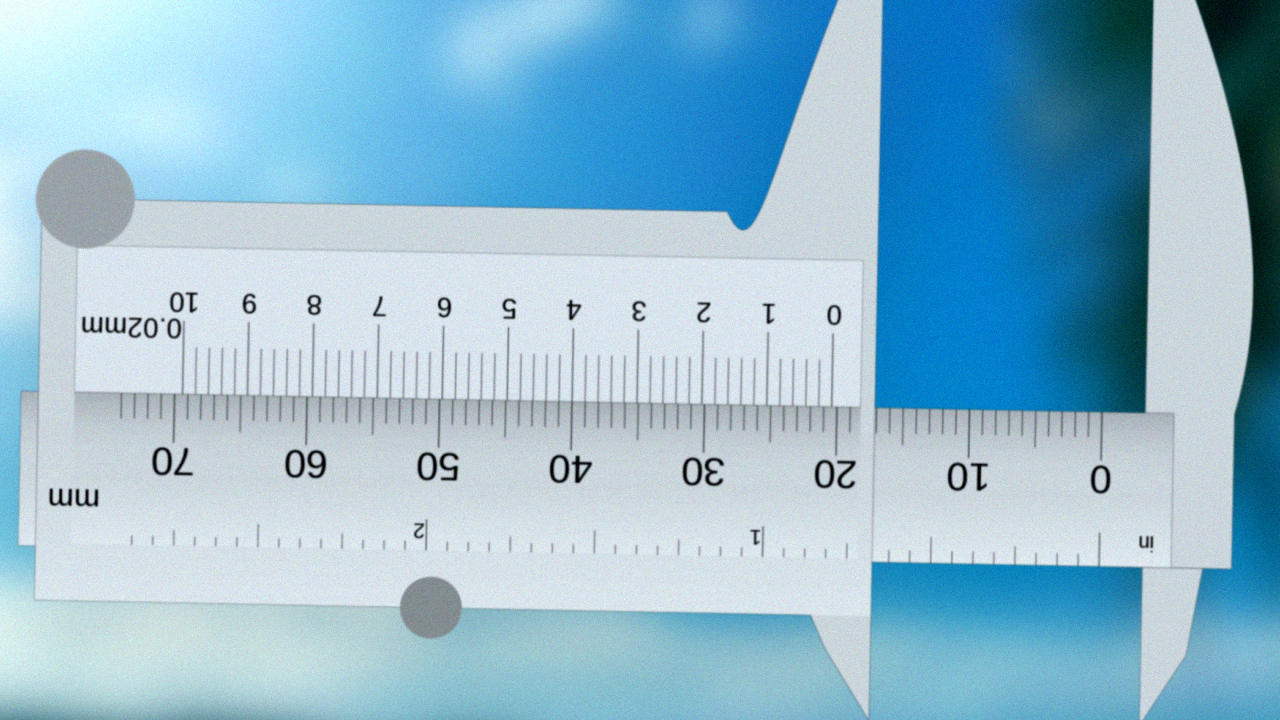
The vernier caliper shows 20.4 mm
